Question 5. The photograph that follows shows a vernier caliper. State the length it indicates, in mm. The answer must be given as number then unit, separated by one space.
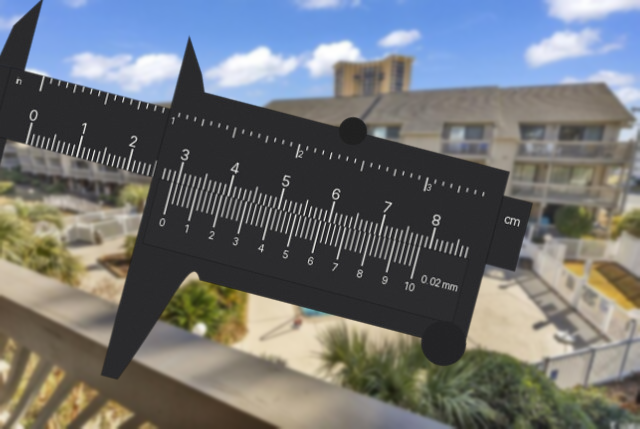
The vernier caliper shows 29.0 mm
